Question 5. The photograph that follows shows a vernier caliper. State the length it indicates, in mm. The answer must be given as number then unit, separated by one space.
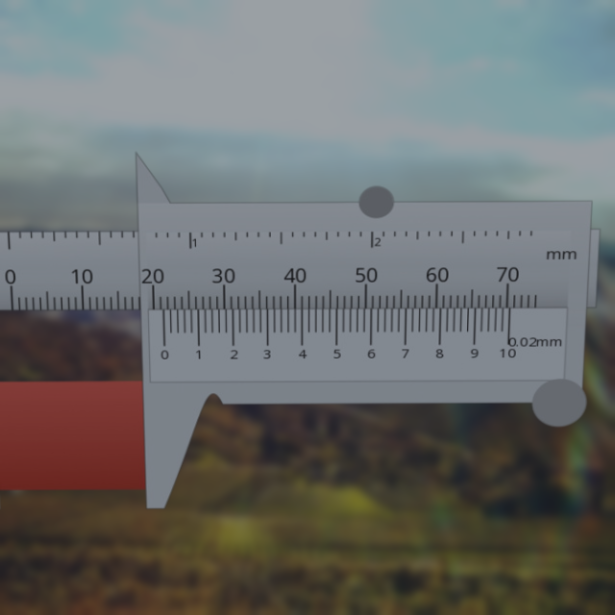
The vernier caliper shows 21.4 mm
